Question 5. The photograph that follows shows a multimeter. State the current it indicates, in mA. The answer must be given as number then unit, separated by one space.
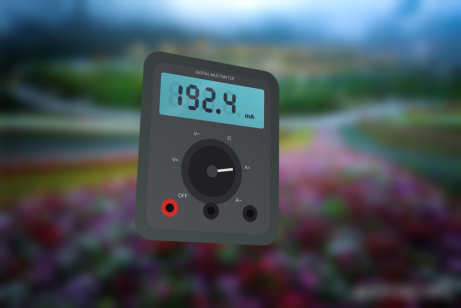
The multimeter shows 192.4 mA
